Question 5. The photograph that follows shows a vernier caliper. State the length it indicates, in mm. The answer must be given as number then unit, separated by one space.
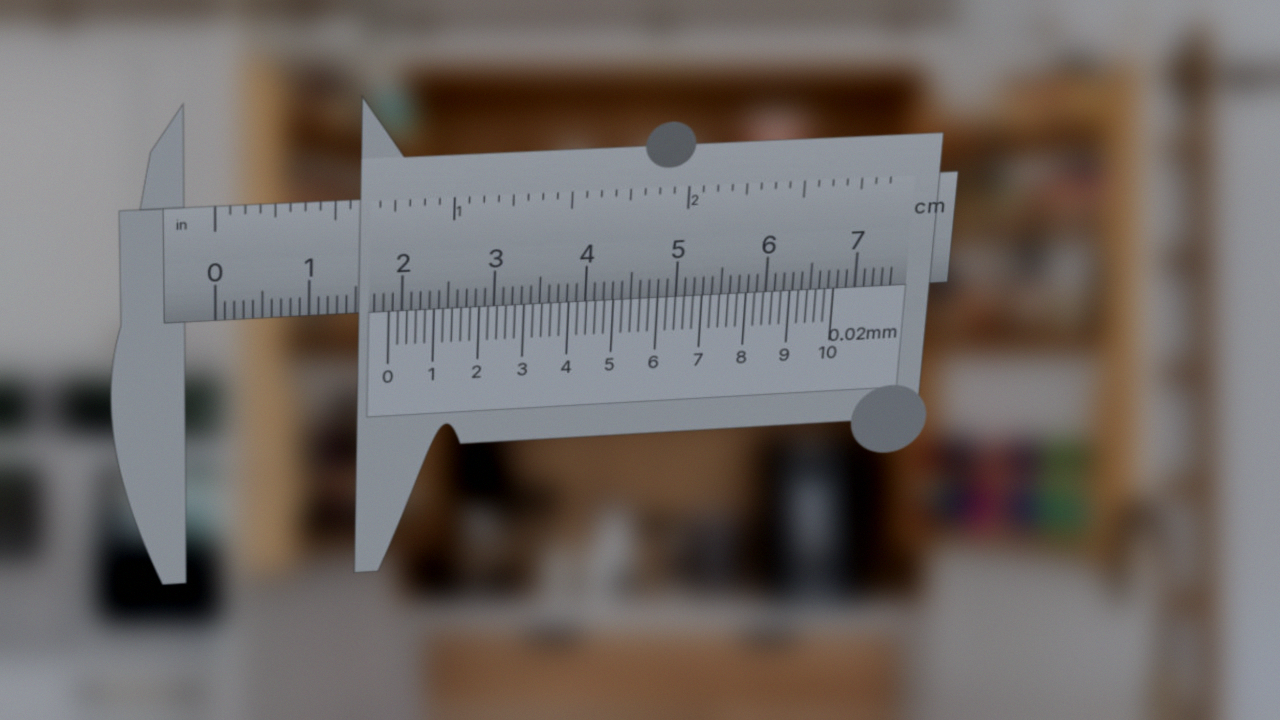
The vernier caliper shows 18.6 mm
